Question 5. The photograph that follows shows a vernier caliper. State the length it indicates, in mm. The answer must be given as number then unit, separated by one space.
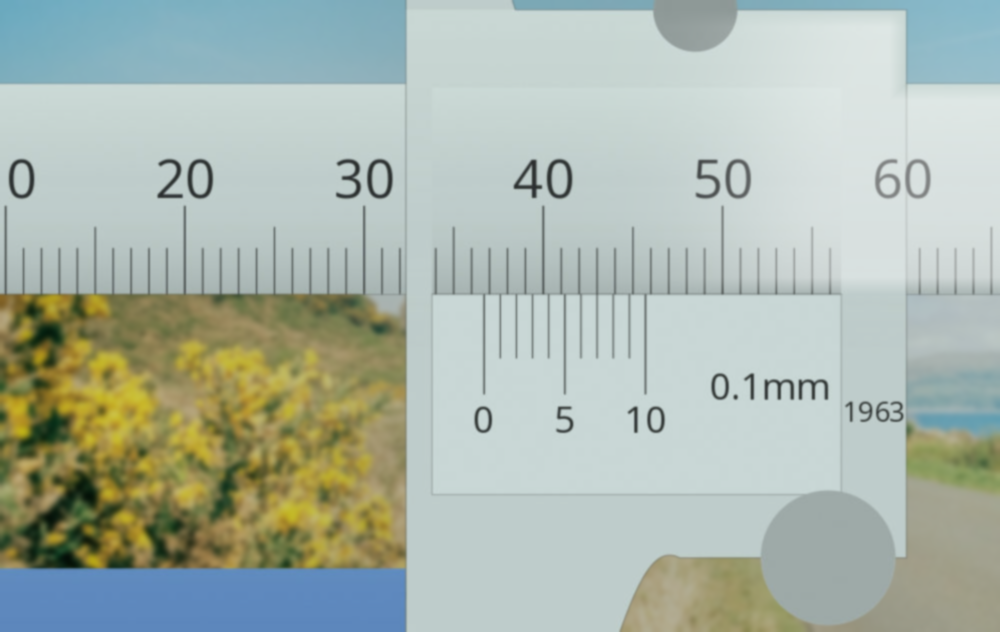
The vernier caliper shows 36.7 mm
